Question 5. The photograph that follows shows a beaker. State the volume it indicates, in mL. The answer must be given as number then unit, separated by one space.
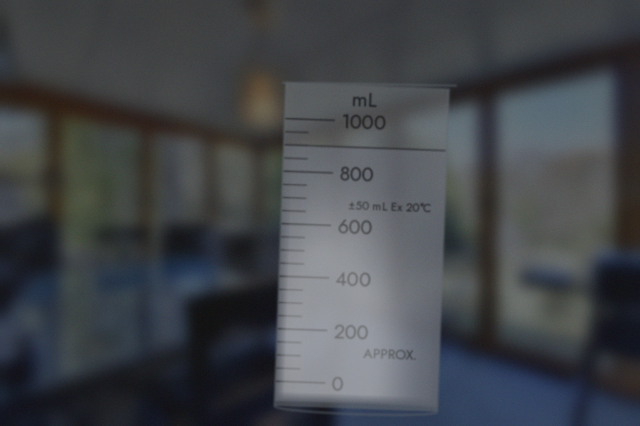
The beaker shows 900 mL
